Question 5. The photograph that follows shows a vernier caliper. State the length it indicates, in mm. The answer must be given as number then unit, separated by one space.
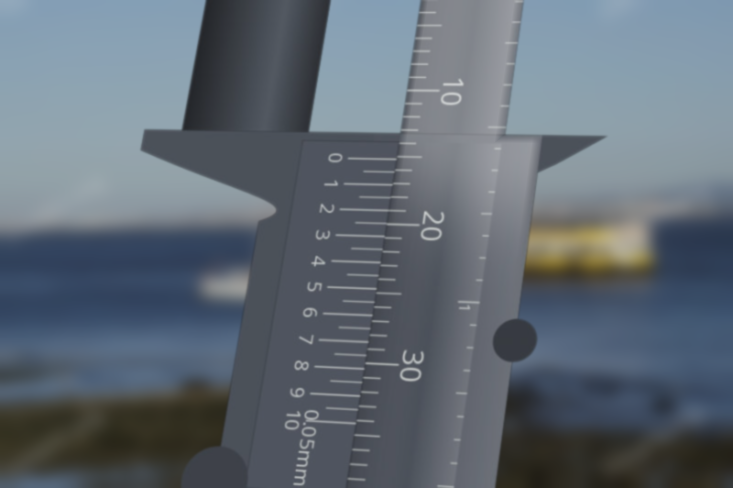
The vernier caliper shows 15.2 mm
